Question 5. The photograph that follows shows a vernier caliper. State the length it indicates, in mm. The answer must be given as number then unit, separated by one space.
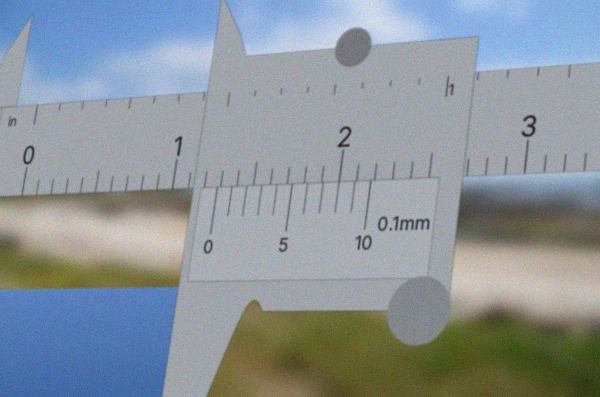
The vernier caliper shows 12.8 mm
